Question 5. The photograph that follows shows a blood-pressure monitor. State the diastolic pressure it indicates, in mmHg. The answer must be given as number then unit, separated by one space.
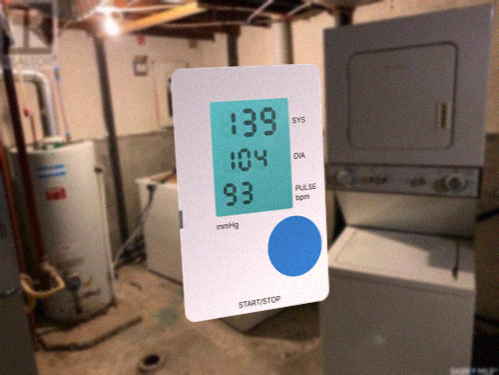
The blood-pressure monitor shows 104 mmHg
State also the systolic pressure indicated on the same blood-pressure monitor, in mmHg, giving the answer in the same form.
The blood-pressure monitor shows 139 mmHg
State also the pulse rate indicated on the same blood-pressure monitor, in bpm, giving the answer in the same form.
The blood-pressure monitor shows 93 bpm
